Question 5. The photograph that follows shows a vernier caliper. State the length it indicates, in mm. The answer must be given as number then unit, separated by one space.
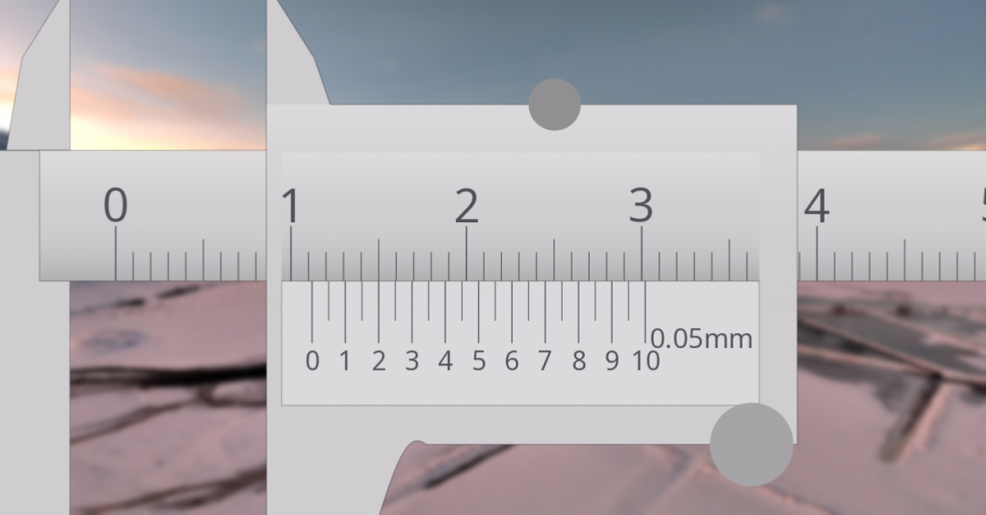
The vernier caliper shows 11.2 mm
